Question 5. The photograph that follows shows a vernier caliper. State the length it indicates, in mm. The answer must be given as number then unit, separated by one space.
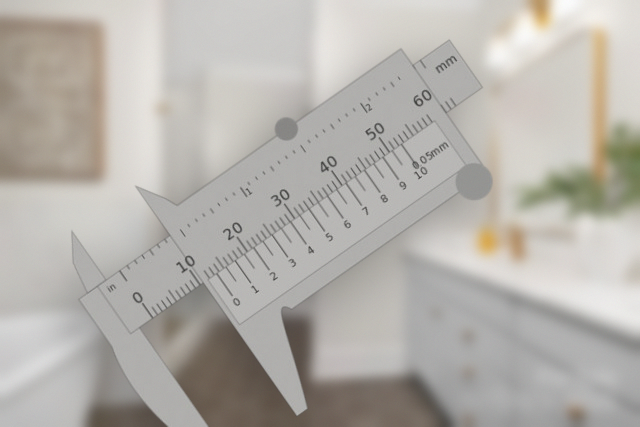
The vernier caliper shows 13.5 mm
